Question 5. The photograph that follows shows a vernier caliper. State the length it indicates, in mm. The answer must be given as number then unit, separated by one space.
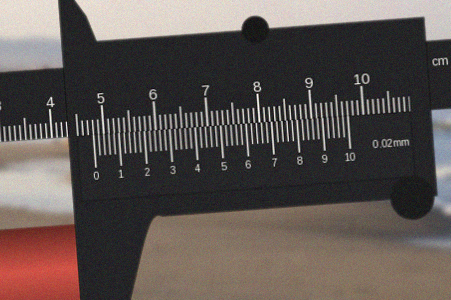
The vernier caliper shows 48.0 mm
